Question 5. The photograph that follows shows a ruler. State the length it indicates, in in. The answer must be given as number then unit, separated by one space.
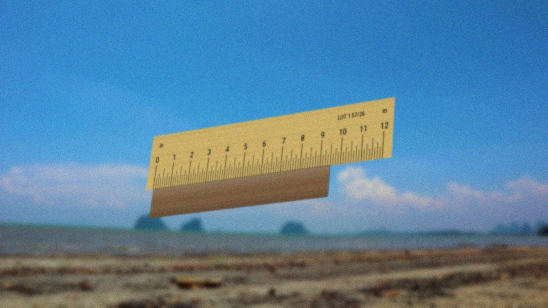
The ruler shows 9.5 in
